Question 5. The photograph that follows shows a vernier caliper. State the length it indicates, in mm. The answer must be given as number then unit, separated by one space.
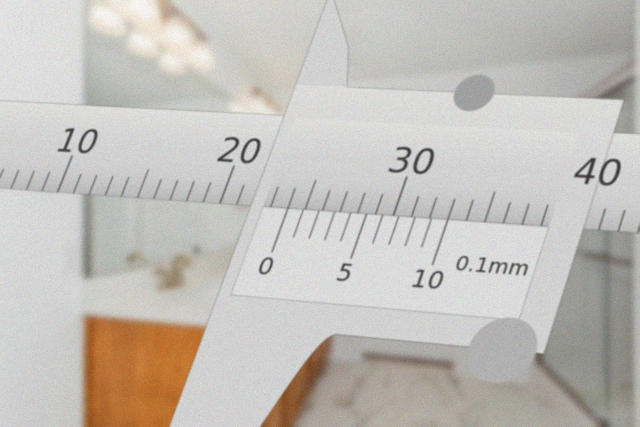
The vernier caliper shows 24.0 mm
